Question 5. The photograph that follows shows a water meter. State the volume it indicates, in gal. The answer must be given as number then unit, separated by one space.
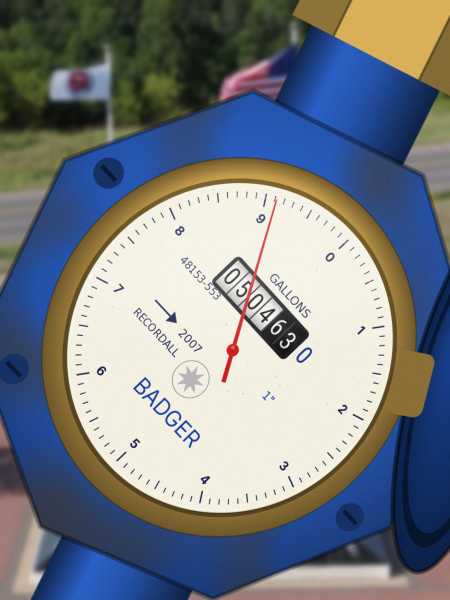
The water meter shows 504629.1 gal
